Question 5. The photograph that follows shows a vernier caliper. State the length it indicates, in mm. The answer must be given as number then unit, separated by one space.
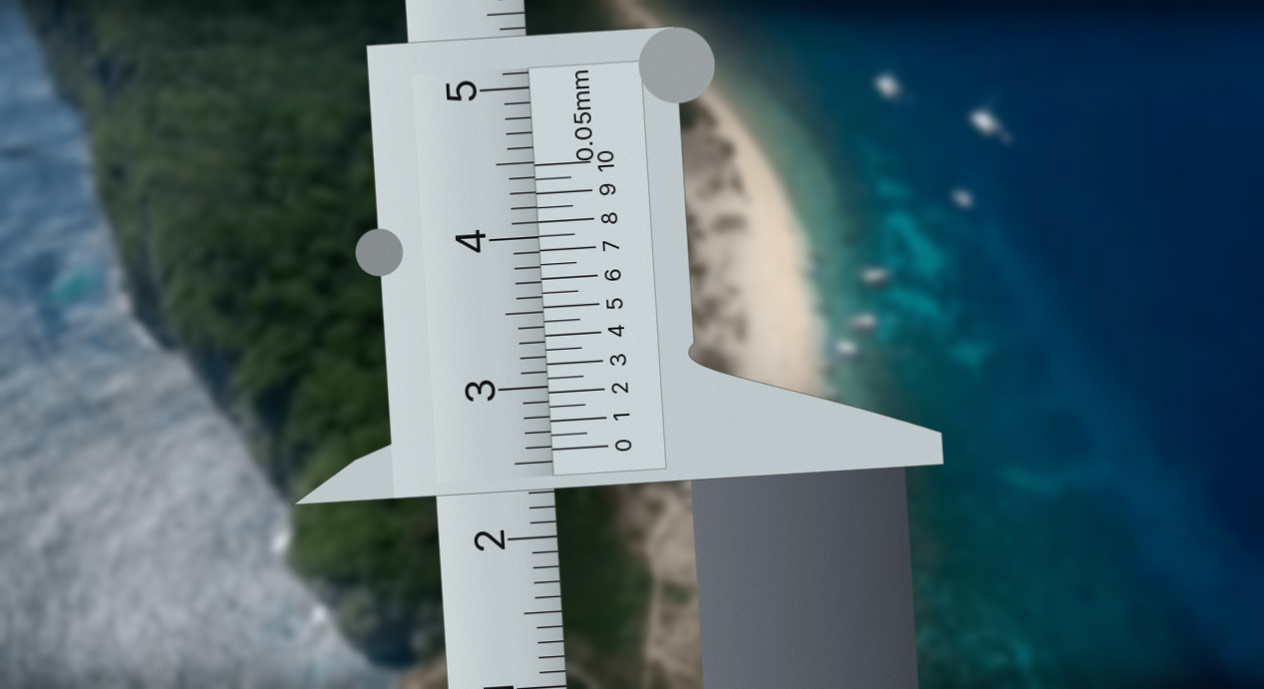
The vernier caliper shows 25.8 mm
